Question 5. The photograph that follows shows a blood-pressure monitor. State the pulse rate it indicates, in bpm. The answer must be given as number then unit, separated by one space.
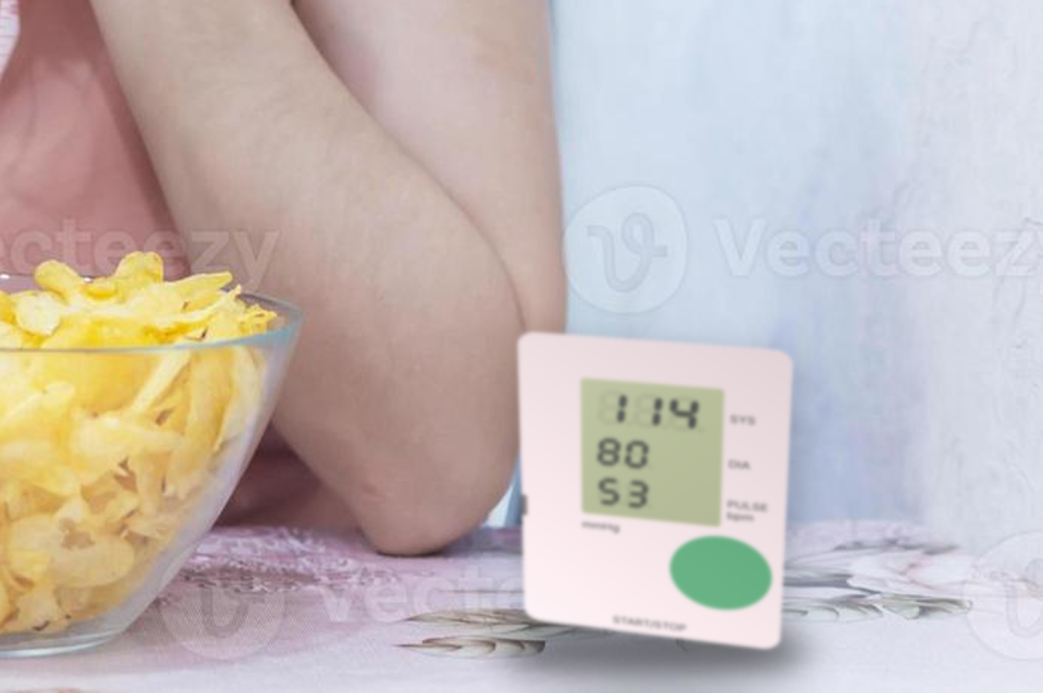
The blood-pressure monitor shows 53 bpm
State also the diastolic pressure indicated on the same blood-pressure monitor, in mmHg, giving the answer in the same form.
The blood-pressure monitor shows 80 mmHg
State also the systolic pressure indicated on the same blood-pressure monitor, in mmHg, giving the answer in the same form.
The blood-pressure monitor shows 114 mmHg
